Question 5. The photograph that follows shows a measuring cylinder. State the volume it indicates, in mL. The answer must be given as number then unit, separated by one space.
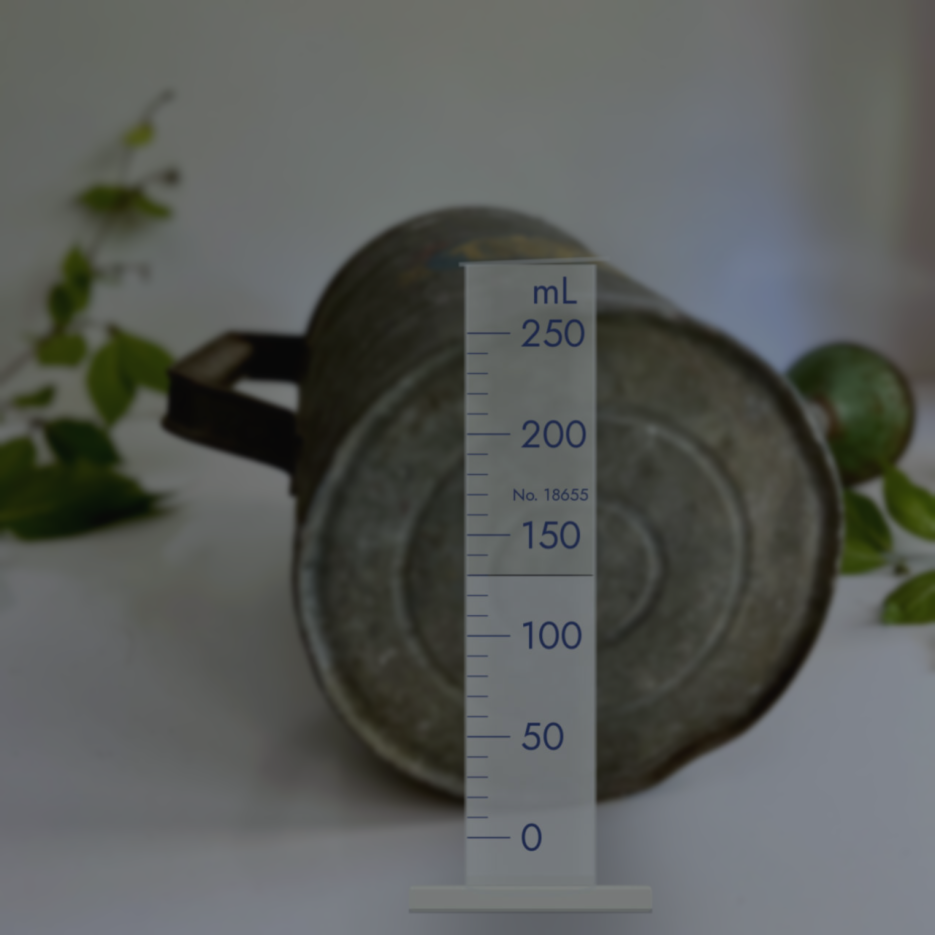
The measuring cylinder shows 130 mL
